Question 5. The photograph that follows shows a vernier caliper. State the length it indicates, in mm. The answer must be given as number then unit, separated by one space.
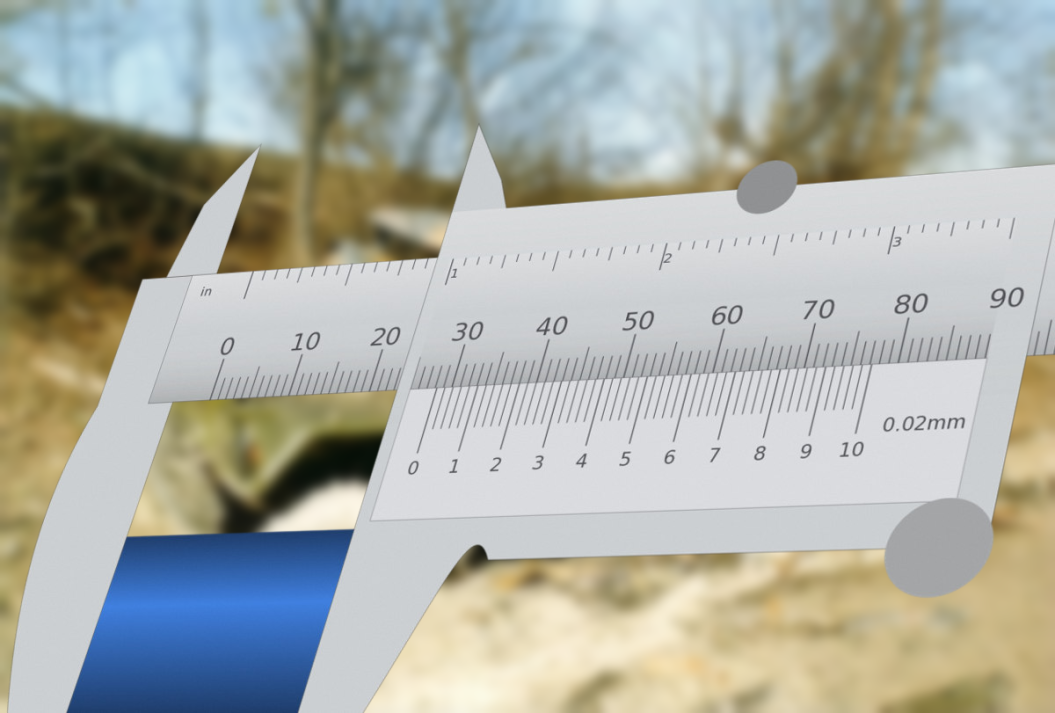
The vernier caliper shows 28.2 mm
